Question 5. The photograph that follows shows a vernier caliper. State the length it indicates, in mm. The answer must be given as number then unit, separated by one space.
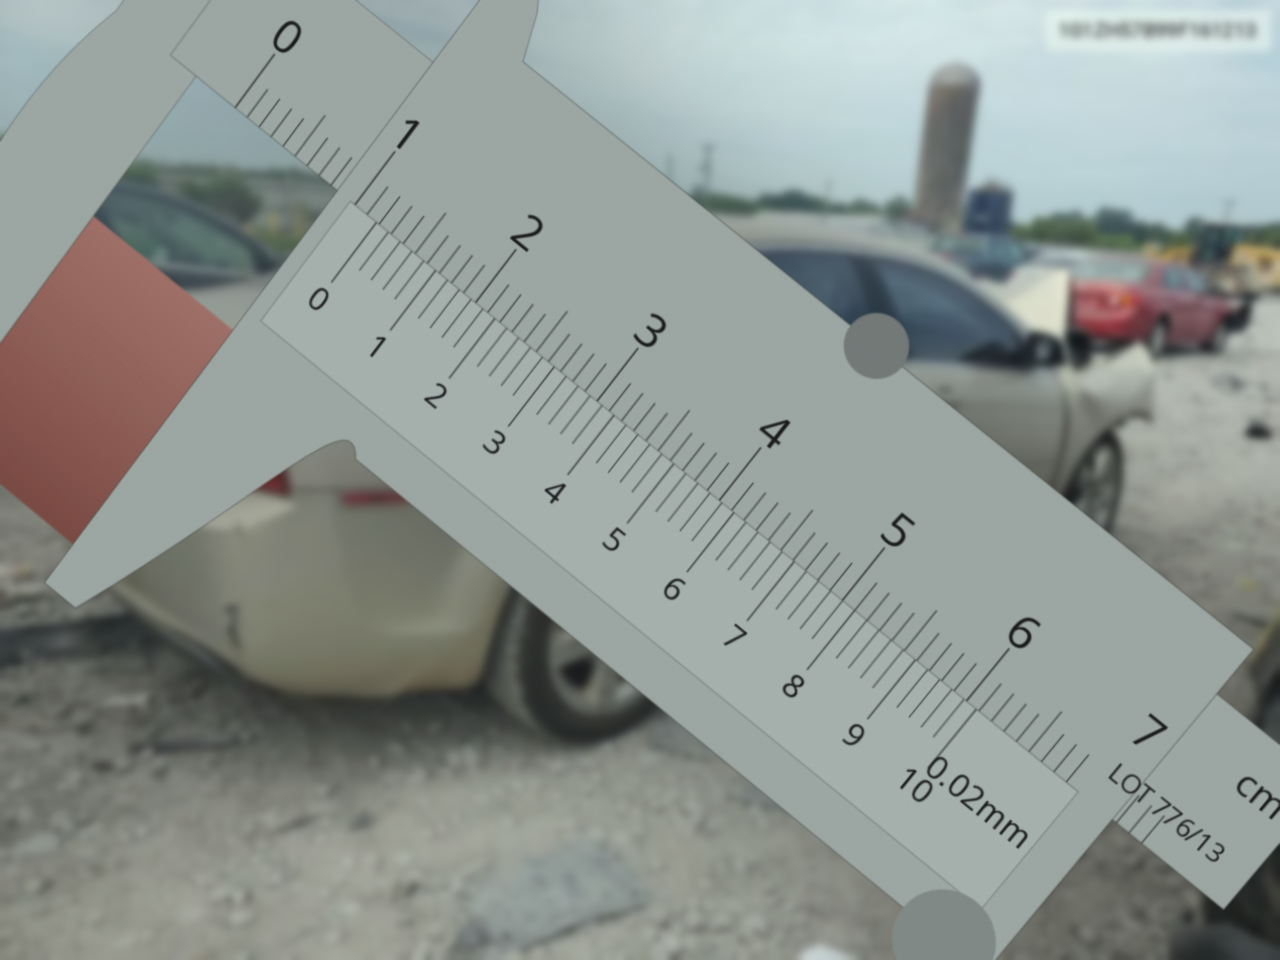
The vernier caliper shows 11.8 mm
